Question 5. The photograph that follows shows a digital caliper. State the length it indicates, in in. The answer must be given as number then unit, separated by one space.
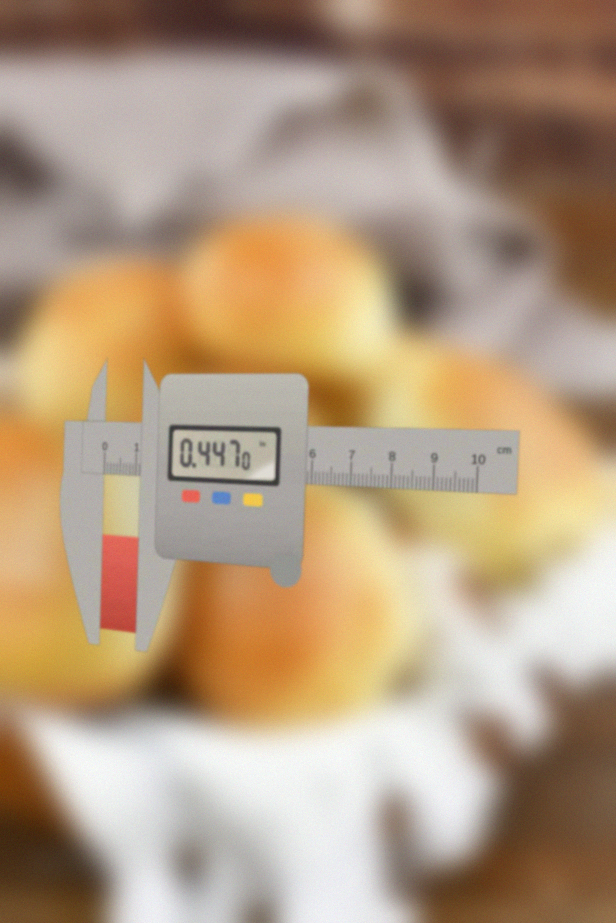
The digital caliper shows 0.4470 in
